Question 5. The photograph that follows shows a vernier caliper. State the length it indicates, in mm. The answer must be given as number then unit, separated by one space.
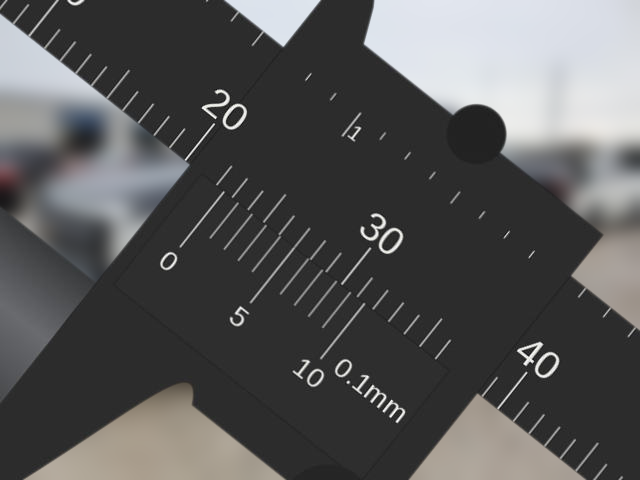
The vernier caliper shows 22.5 mm
